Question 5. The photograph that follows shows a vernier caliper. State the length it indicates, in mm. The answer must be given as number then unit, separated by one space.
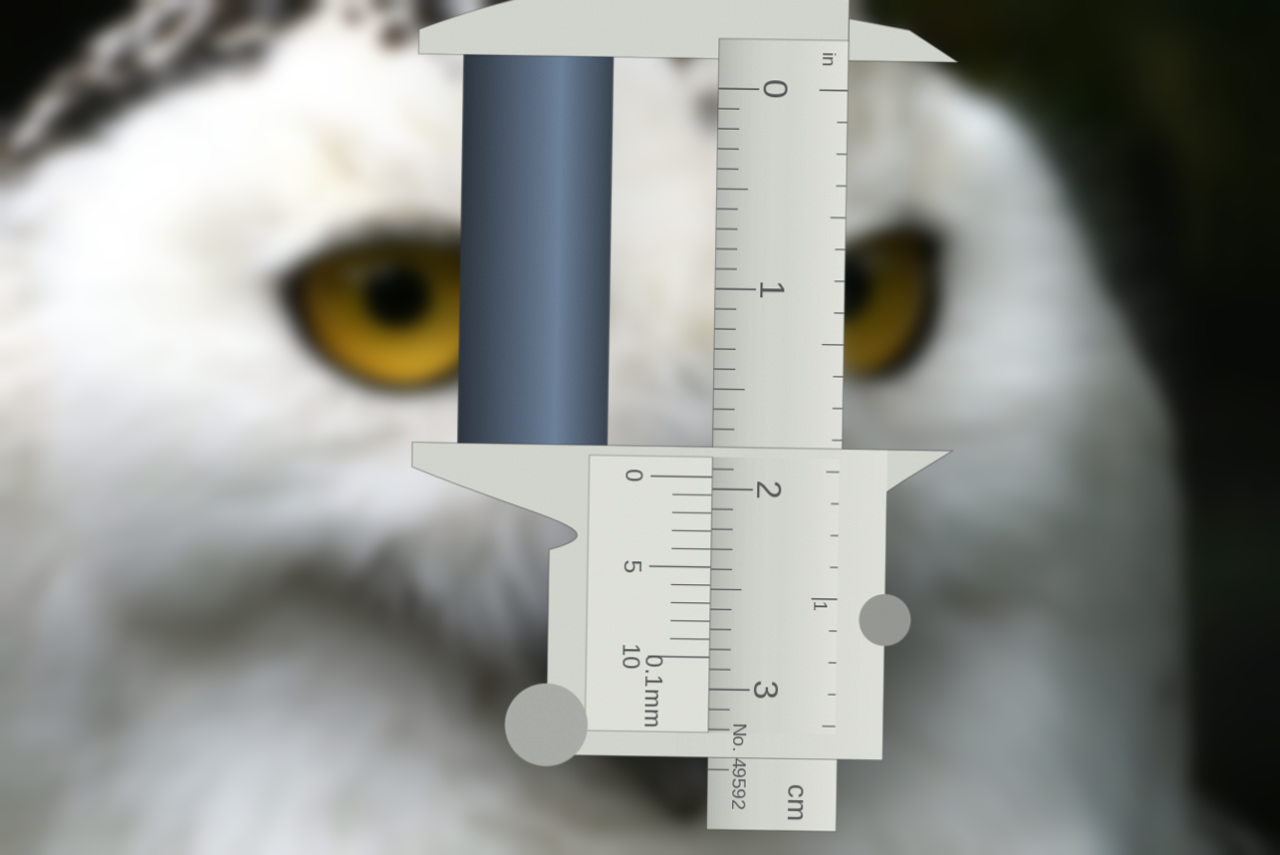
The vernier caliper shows 19.4 mm
